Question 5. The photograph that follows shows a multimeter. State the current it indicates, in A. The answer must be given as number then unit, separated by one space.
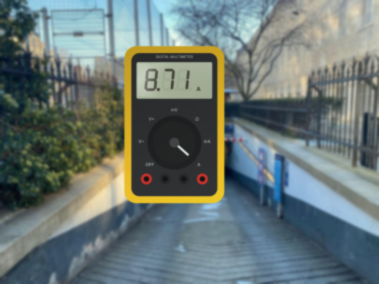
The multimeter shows 8.71 A
